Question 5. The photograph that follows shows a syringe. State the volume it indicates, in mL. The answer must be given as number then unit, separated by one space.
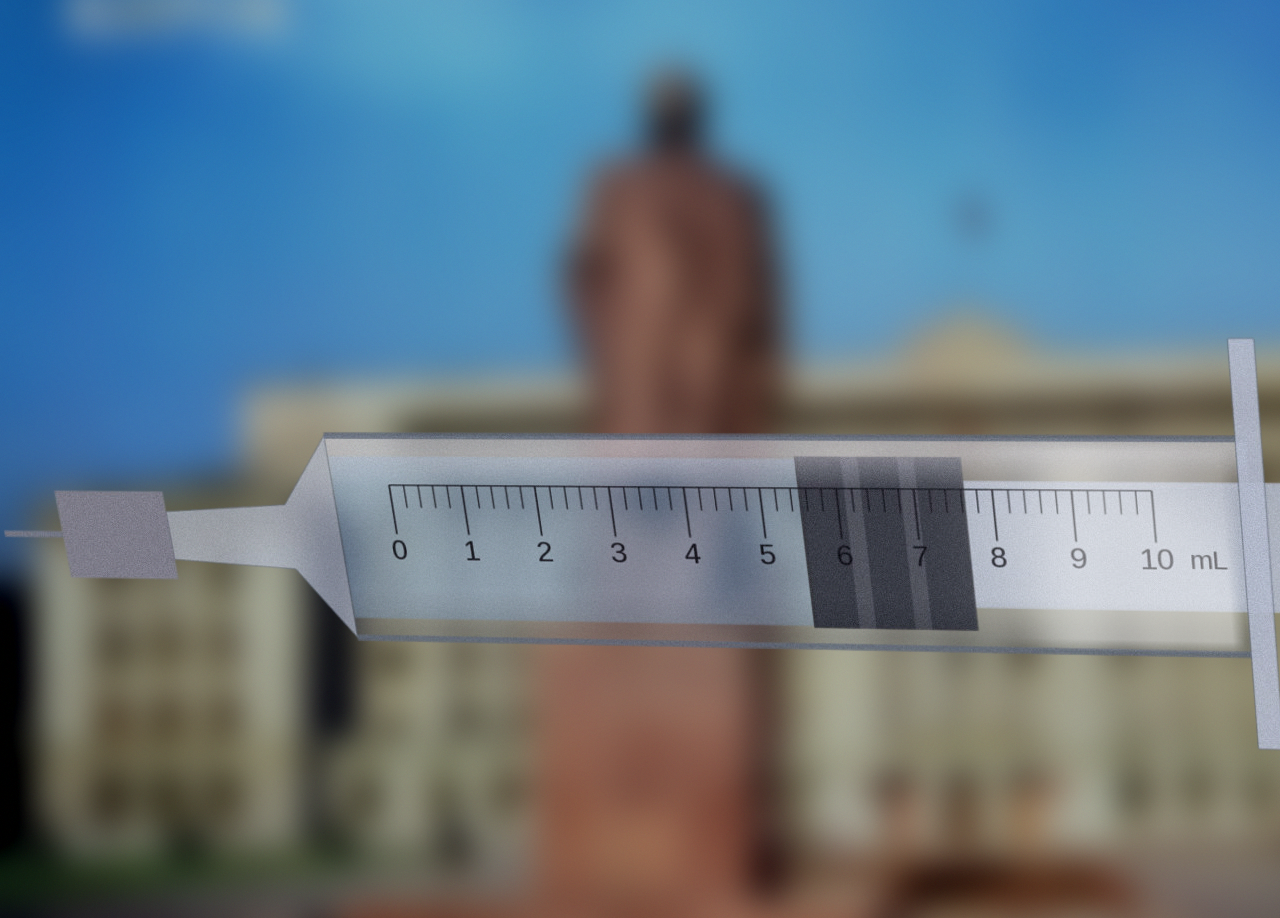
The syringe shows 5.5 mL
